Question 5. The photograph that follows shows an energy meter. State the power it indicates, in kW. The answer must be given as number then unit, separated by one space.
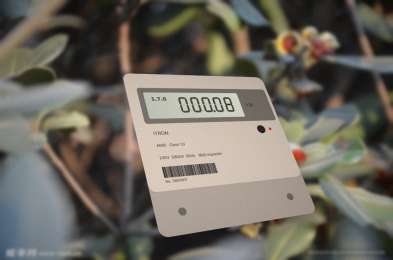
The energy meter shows 0.08 kW
